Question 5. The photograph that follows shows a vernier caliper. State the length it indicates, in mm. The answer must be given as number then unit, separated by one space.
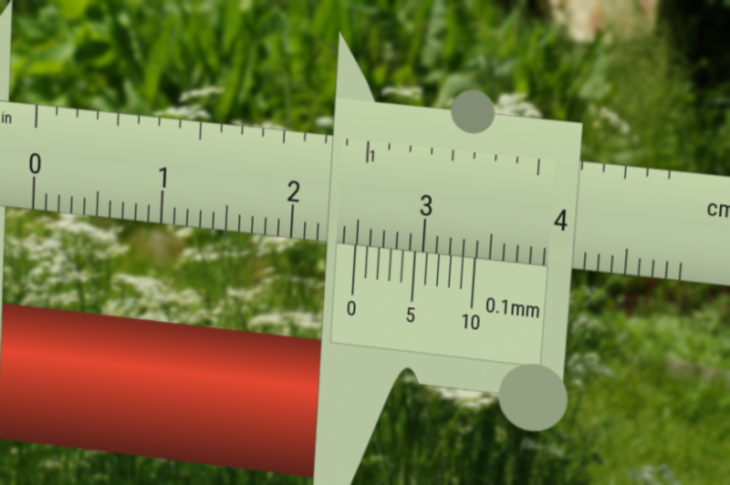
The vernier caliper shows 24.9 mm
